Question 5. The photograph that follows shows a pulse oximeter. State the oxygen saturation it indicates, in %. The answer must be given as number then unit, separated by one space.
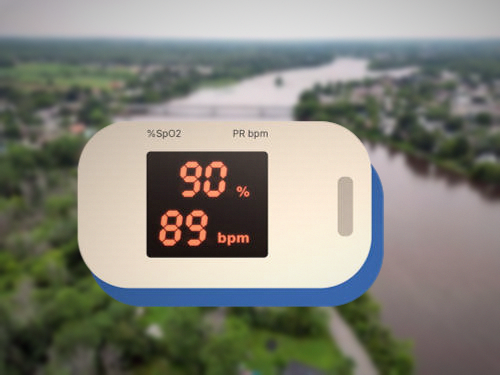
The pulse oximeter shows 90 %
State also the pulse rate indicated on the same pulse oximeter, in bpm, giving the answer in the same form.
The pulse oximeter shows 89 bpm
